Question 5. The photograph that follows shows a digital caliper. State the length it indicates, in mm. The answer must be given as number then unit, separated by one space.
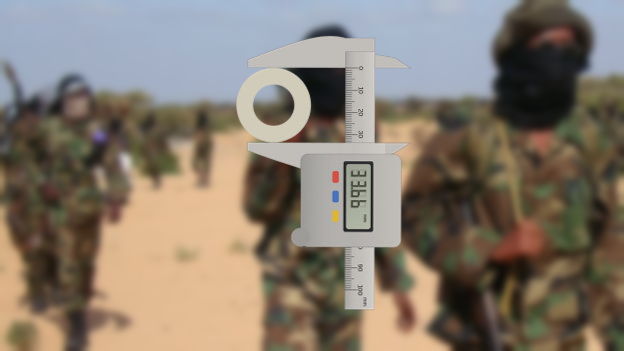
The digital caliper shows 33.66 mm
